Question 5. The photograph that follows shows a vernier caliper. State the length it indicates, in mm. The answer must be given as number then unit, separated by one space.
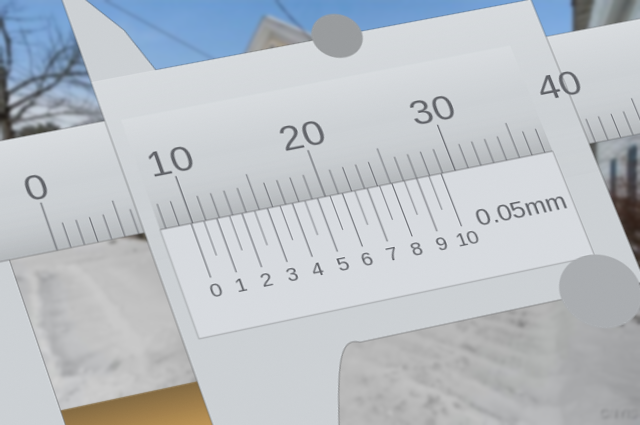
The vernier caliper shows 9.9 mm
